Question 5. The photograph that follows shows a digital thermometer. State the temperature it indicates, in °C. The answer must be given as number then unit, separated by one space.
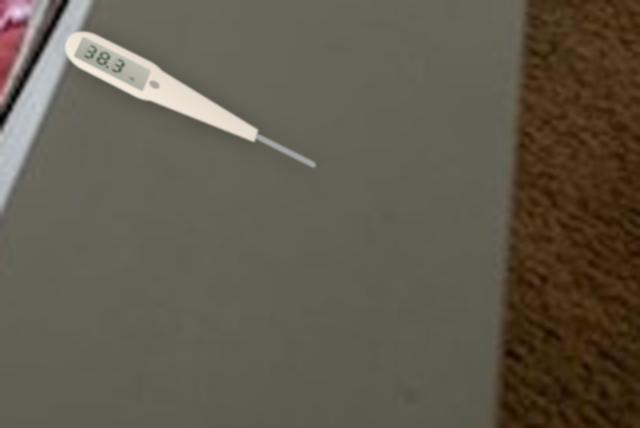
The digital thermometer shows 38.3 °C
